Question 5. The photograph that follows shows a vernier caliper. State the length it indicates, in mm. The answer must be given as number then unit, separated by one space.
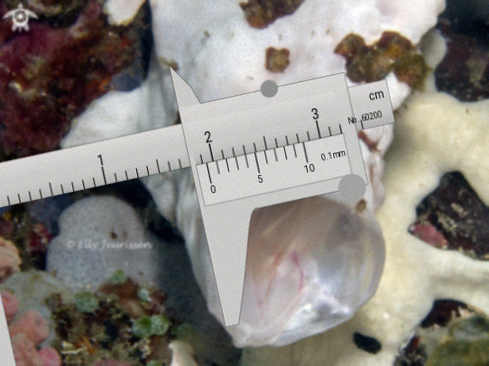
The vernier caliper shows 19.4 mm
